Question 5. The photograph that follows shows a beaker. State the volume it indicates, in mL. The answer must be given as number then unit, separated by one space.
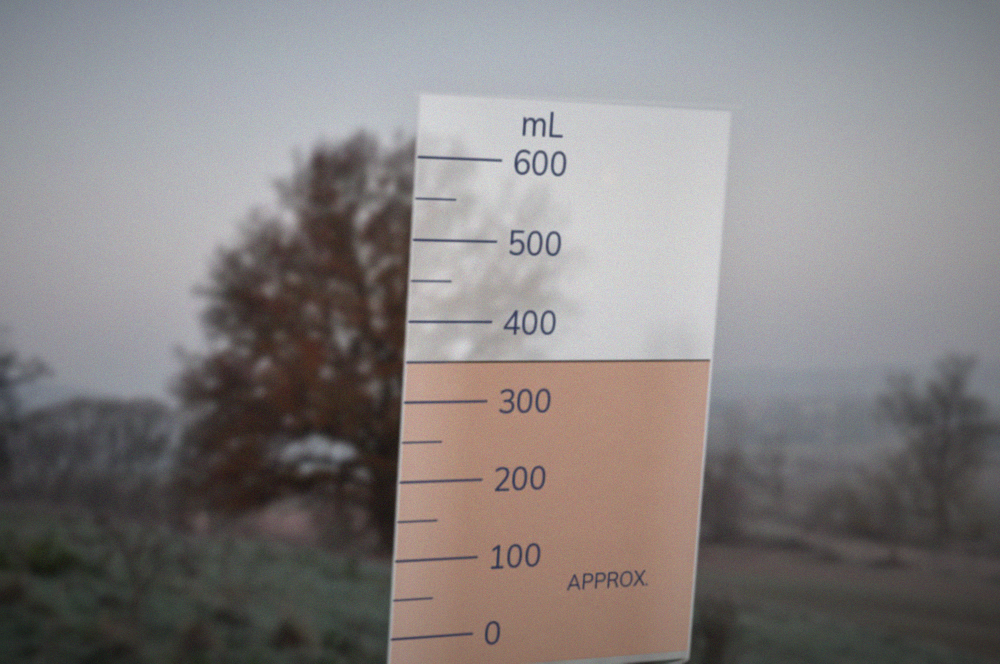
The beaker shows 350 mL
